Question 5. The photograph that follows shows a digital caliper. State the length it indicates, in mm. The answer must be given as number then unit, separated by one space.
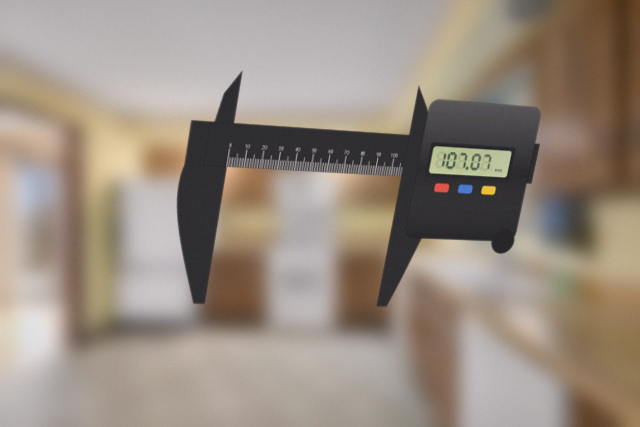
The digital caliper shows 107.07 mm
